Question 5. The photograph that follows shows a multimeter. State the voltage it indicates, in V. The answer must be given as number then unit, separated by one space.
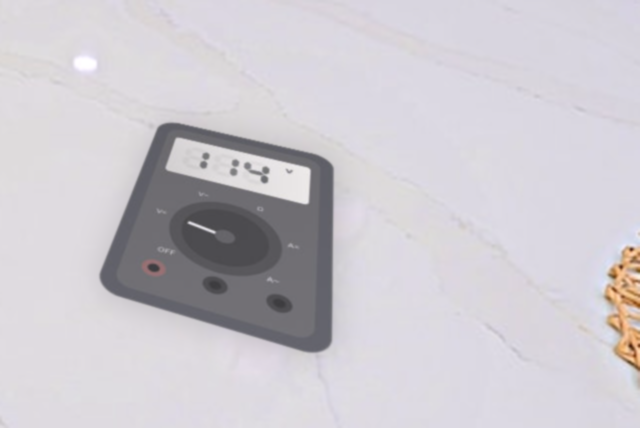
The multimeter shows 114 V
